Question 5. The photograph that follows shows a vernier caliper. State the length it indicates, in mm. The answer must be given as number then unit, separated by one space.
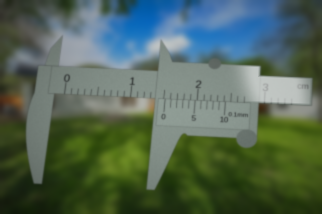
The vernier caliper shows 15.2 mm
